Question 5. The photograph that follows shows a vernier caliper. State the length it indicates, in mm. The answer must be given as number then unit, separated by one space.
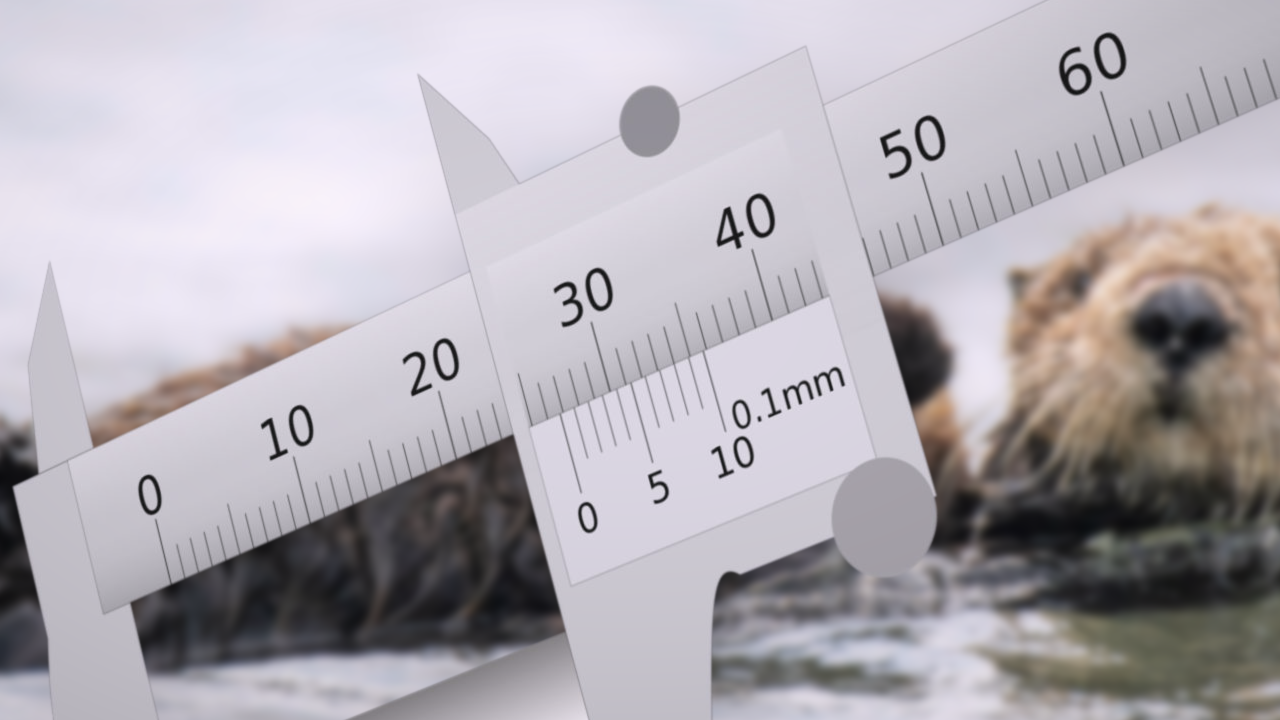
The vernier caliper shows 26.8 mm
